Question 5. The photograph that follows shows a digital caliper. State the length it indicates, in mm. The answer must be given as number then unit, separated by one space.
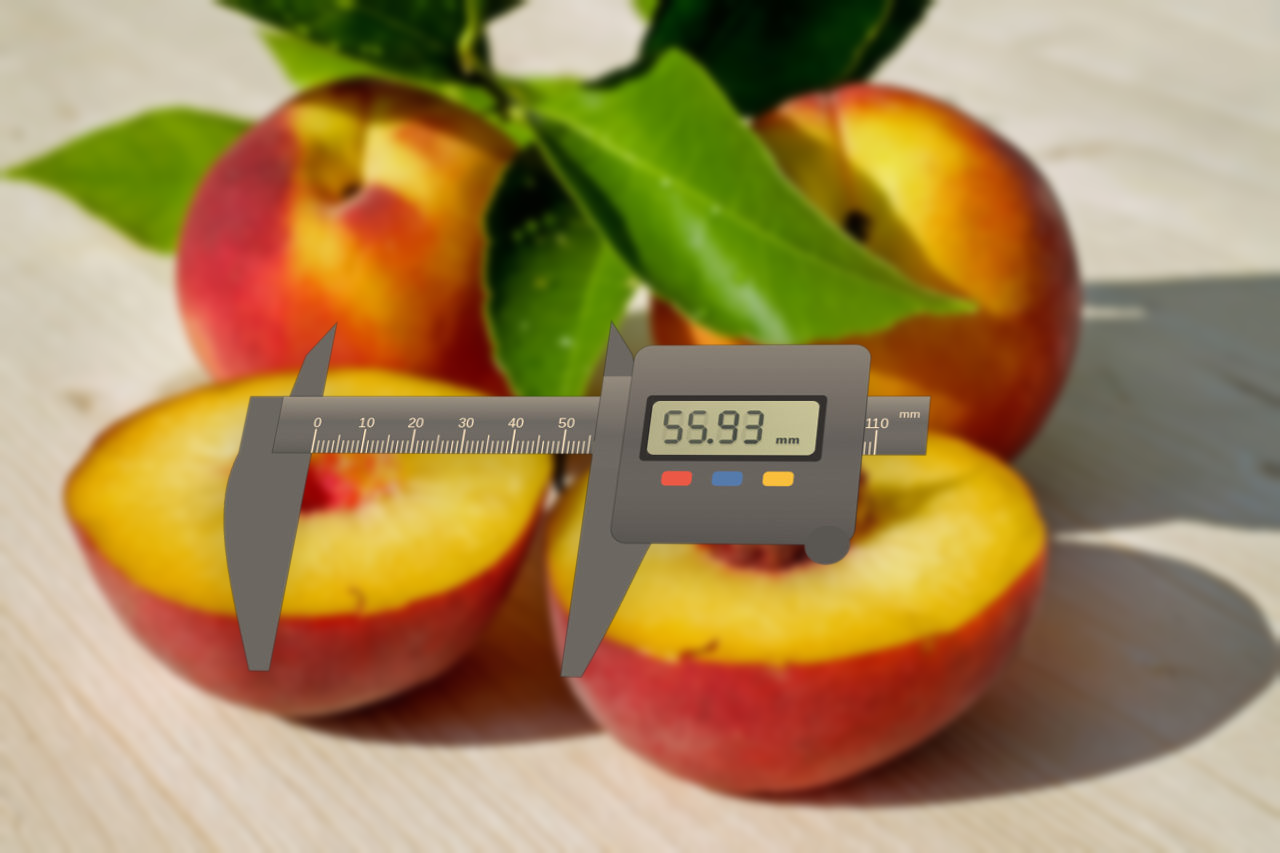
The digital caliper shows 55.93 mm
